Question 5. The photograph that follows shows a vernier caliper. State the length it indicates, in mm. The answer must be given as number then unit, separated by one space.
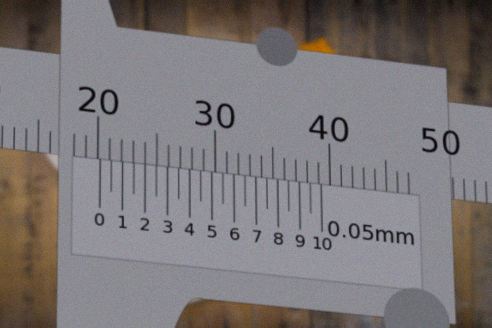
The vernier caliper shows 20.2 mm
